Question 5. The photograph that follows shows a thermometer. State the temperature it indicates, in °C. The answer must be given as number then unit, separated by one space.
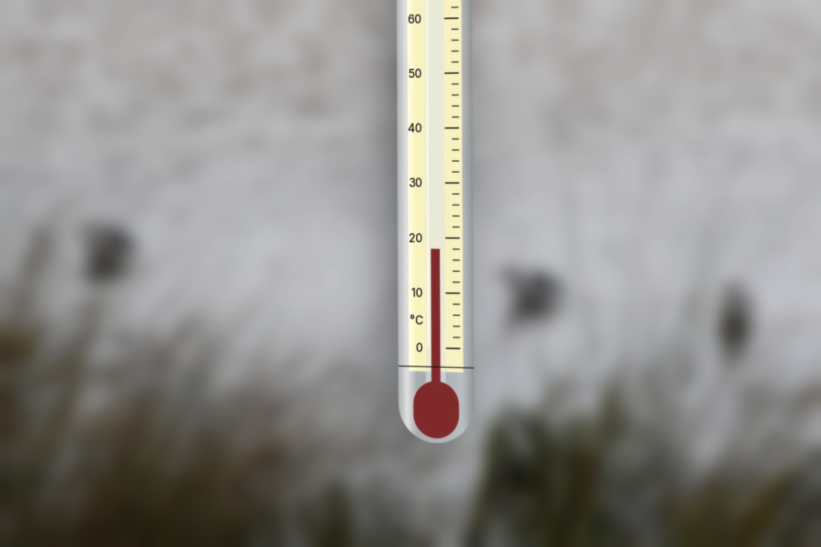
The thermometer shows 18 °C
